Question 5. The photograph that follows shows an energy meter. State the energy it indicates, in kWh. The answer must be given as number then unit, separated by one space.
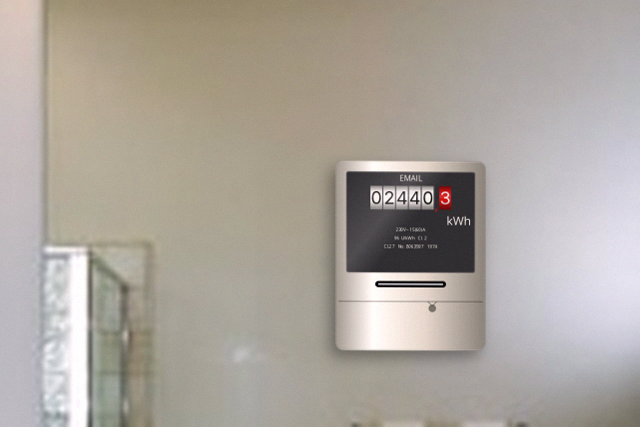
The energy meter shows 2440.3 kWh
